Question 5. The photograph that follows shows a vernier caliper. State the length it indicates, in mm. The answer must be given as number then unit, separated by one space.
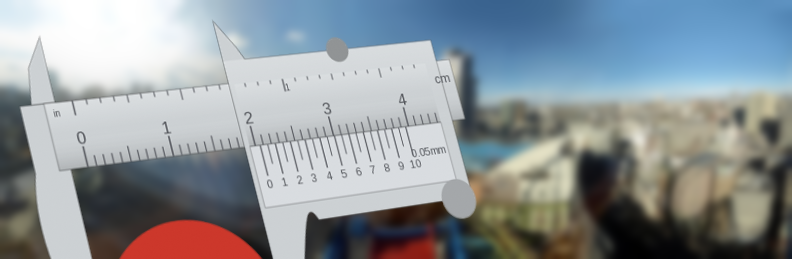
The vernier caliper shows 20.6 mm
